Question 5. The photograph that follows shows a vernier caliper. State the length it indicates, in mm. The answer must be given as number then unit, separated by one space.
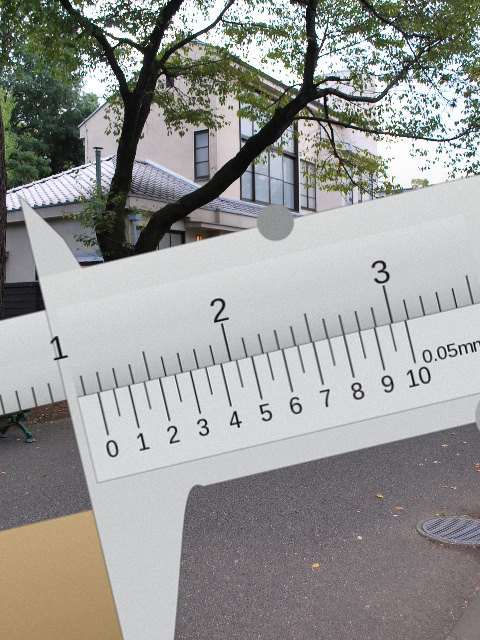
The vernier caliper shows 11.8 mm
